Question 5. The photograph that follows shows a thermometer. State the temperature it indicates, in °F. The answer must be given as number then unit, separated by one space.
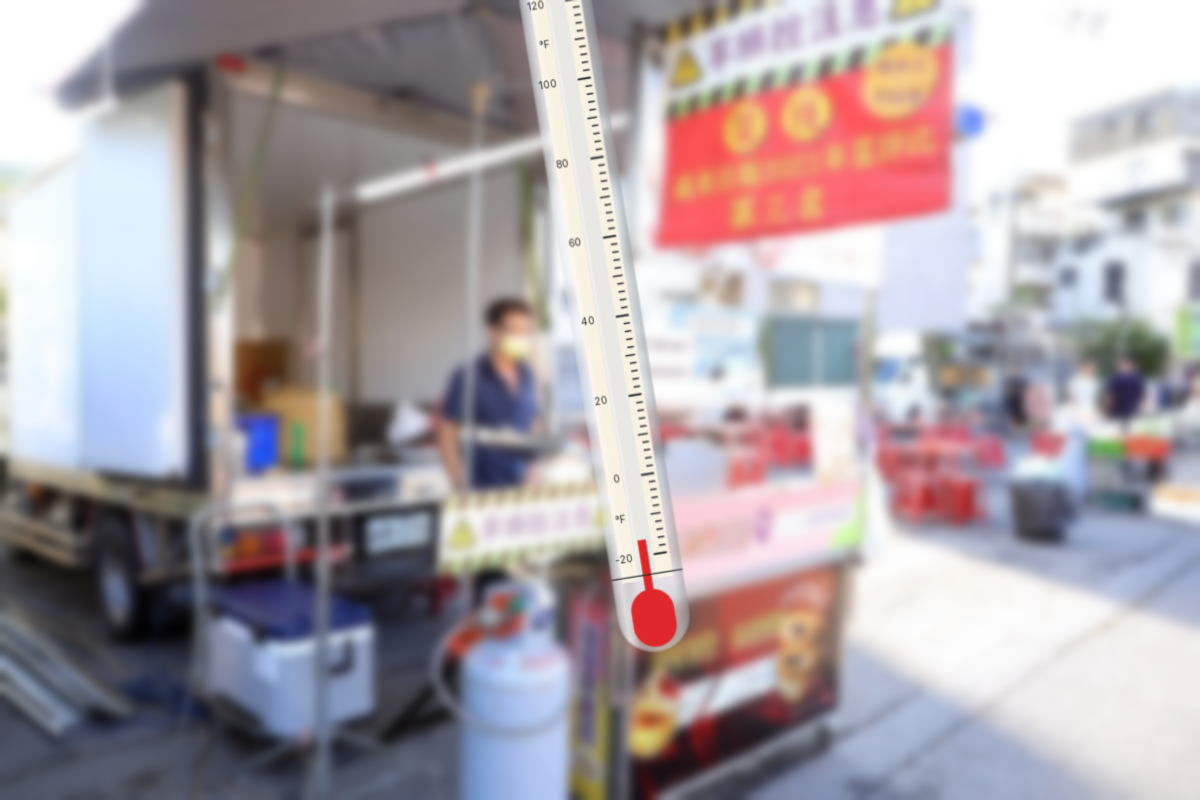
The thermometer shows -16 °F
